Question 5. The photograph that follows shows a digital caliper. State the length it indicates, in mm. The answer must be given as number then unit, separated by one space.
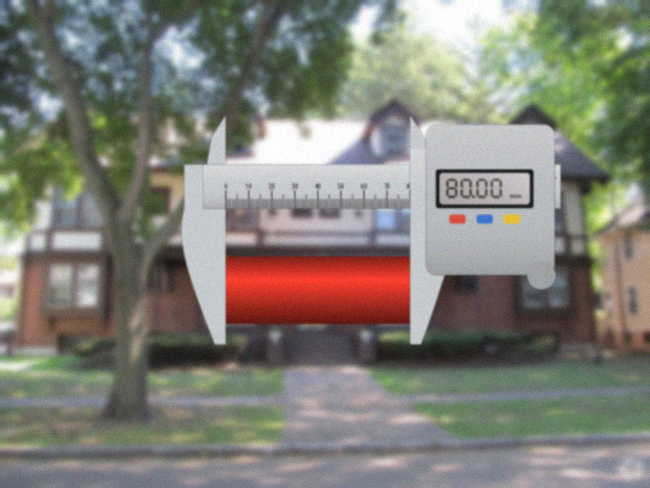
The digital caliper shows 80.00 mm
